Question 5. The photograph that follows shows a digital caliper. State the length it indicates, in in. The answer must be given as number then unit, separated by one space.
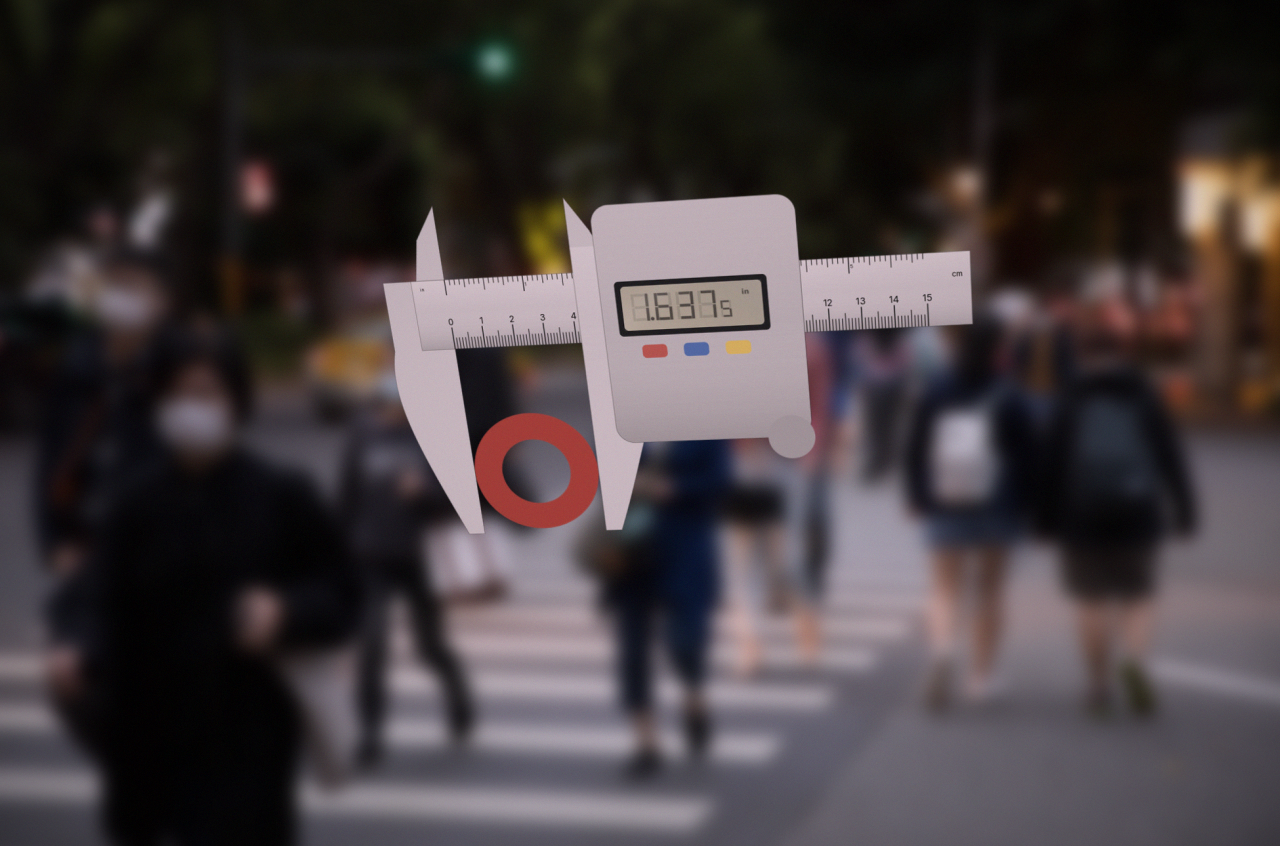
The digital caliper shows 1.6375 in
